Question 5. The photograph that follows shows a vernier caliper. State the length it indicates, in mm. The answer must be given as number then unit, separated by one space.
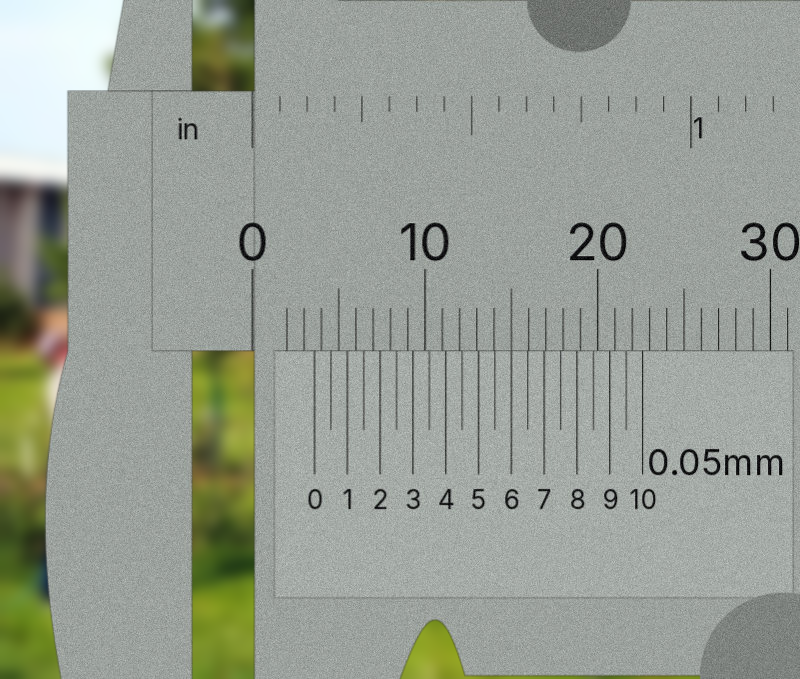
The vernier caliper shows 3.6 mm
